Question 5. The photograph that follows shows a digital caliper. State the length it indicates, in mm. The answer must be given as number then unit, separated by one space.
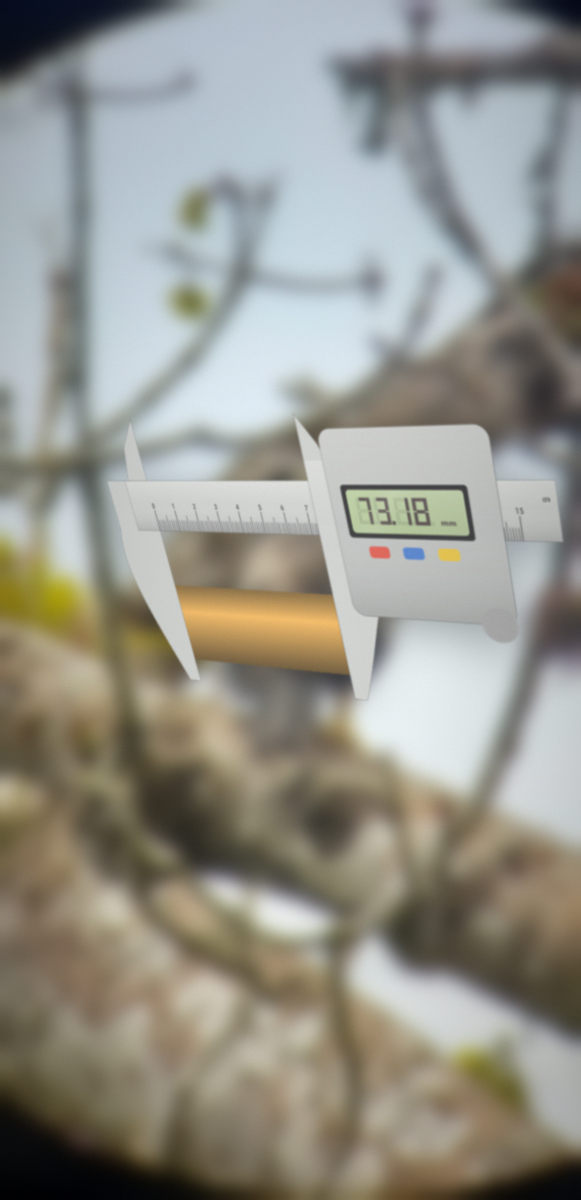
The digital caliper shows 73.18 mm
